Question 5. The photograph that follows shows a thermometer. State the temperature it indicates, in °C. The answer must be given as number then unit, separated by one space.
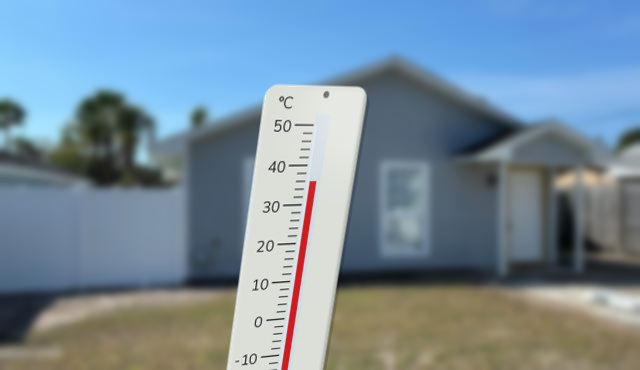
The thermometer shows 36 °C
